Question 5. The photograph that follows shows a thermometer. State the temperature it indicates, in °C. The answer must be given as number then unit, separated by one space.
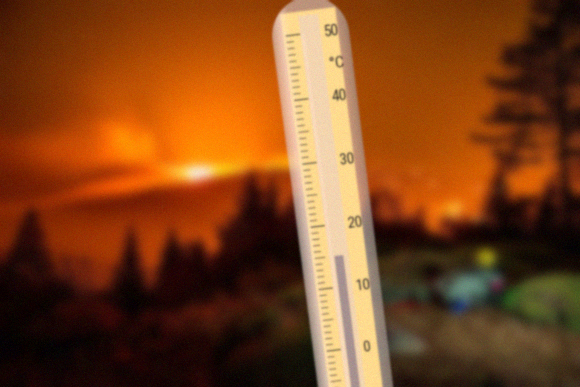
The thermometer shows 15 °C
